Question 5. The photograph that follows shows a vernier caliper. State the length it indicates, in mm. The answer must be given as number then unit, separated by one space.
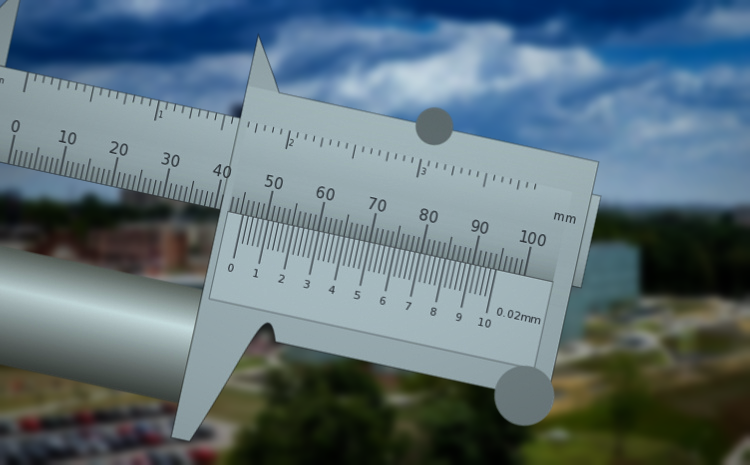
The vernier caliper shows 45.5 mm
